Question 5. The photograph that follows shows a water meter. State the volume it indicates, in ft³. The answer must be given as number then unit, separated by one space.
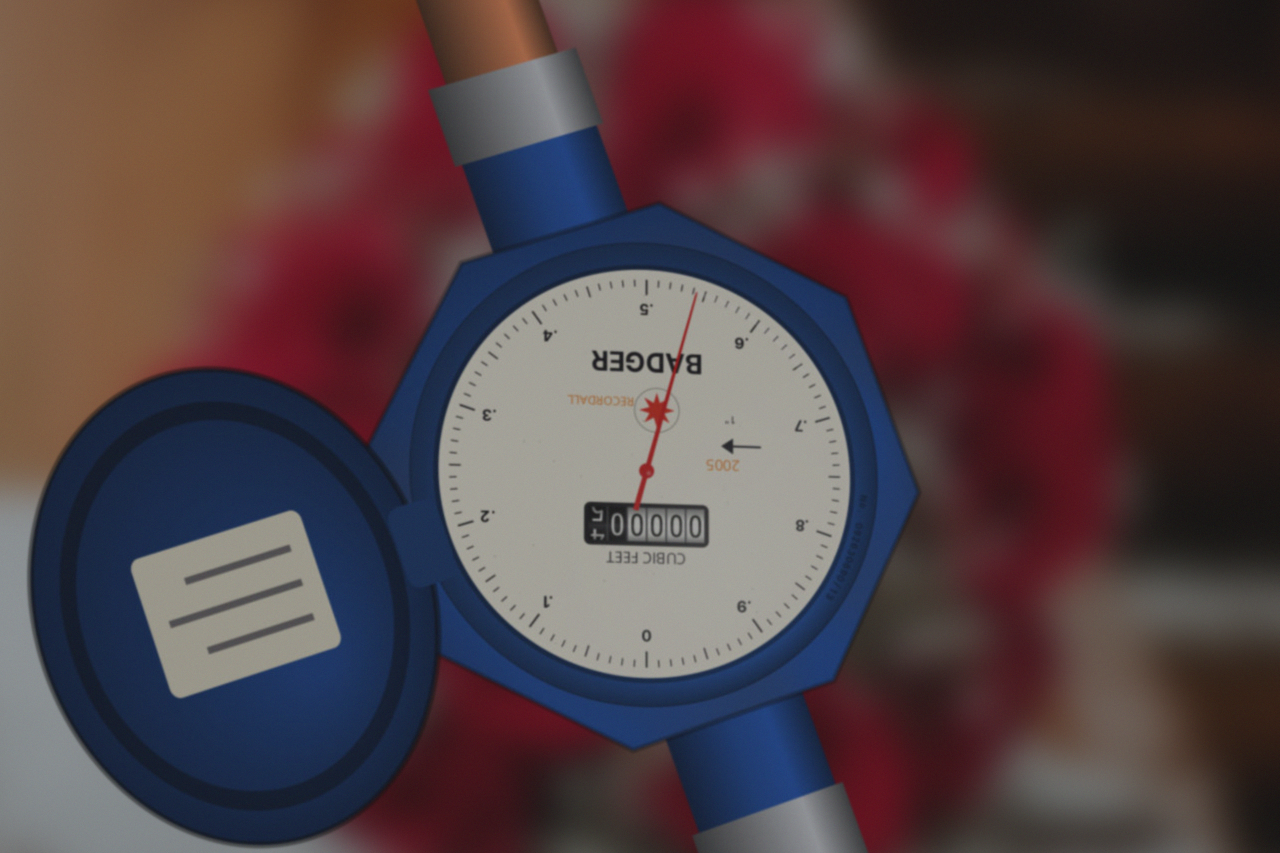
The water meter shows 4.54 ft³
